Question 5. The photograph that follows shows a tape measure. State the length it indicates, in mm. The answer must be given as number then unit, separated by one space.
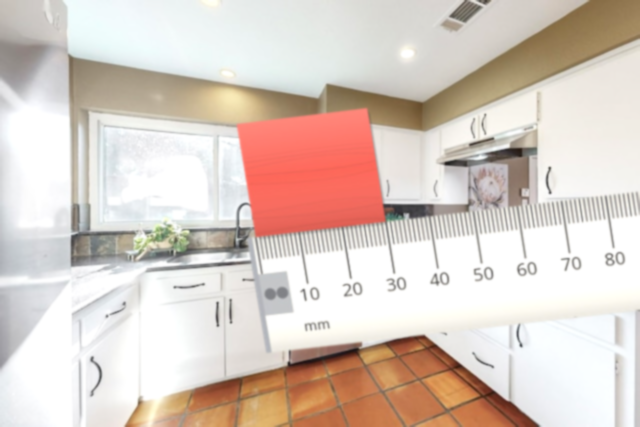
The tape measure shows 30 mm
